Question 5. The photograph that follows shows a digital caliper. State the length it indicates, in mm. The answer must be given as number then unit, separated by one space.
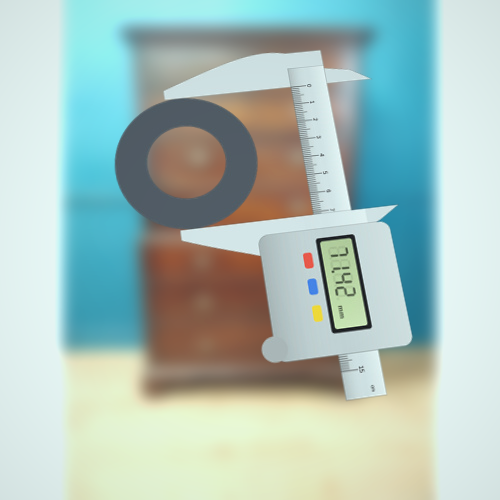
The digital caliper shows 71.42 mm
